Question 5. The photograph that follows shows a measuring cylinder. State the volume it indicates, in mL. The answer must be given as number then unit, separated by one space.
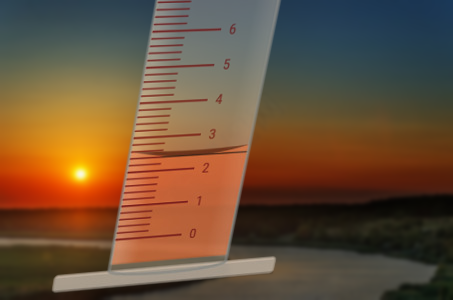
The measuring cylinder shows 2.4 mL
